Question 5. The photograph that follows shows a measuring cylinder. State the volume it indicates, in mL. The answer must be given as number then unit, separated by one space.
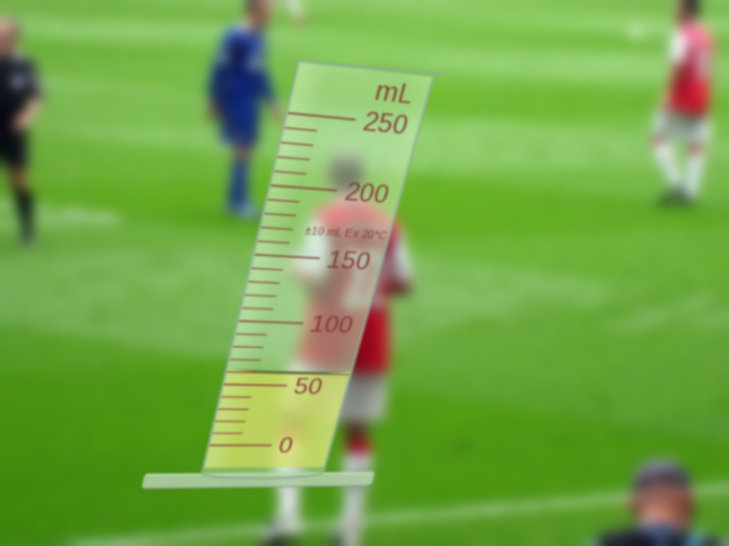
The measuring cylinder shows 60 mL
